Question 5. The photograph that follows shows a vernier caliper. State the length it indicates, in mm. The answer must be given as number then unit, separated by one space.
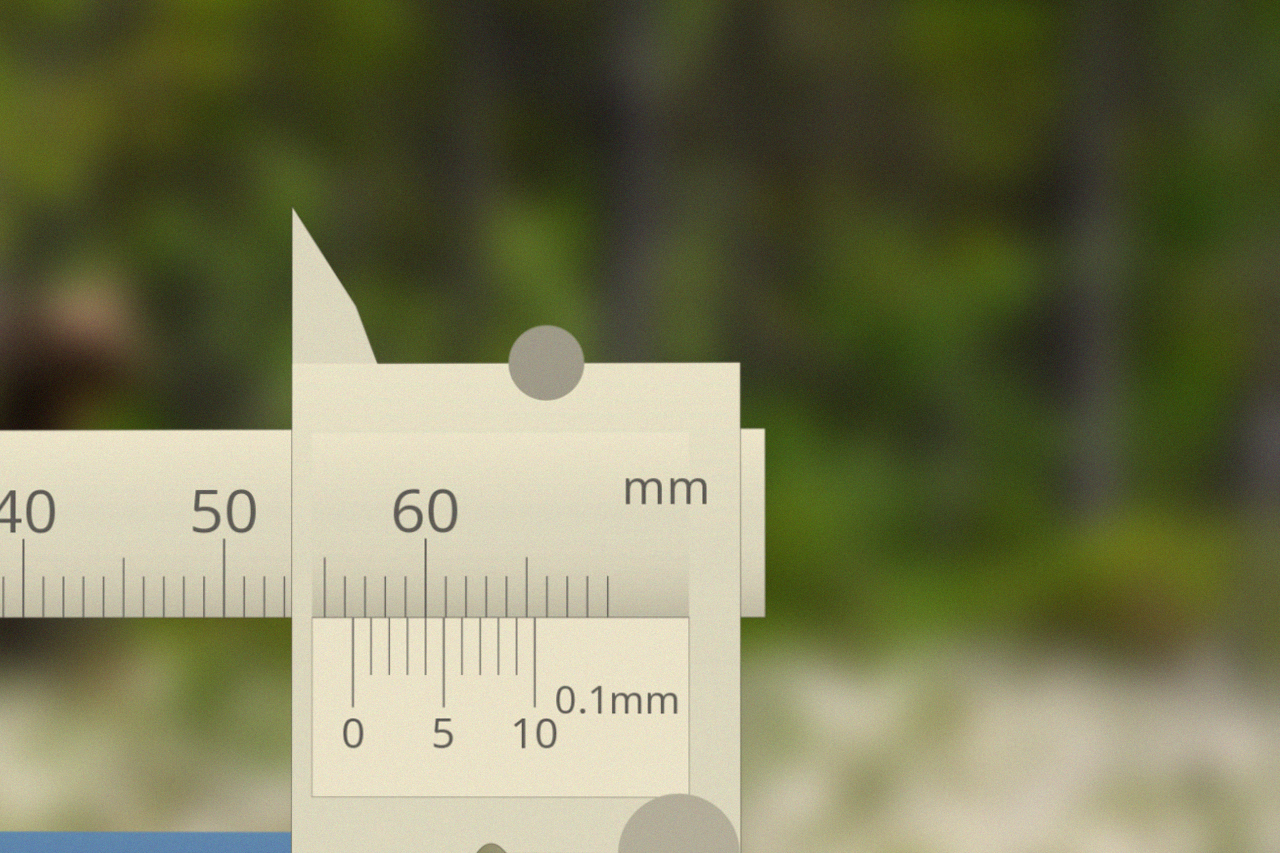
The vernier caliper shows 56.4 mm
